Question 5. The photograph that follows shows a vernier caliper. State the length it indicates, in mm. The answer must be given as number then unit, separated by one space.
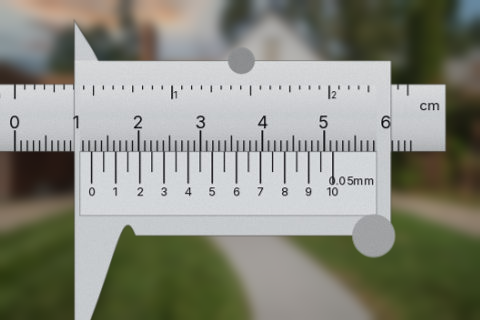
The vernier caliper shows 12.4 mm
